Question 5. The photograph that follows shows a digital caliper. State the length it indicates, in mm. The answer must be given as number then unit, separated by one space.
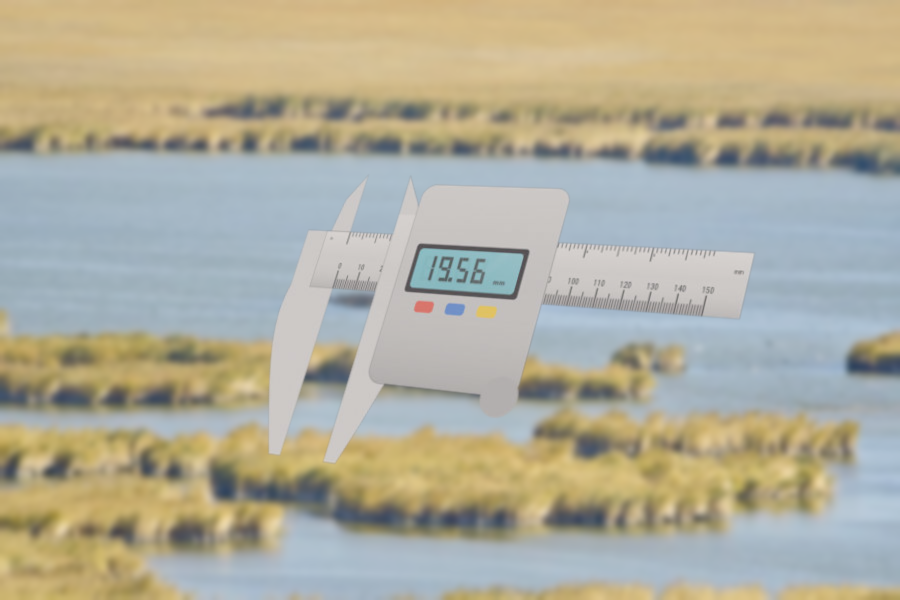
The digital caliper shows 19.56 mm
